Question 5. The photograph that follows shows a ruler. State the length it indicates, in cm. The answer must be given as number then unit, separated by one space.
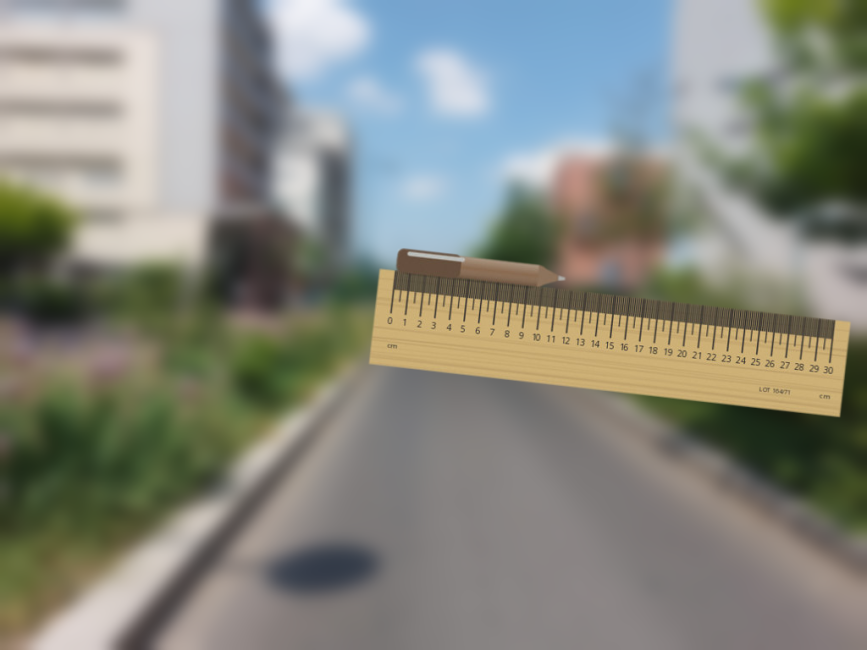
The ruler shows 11.5 cm
